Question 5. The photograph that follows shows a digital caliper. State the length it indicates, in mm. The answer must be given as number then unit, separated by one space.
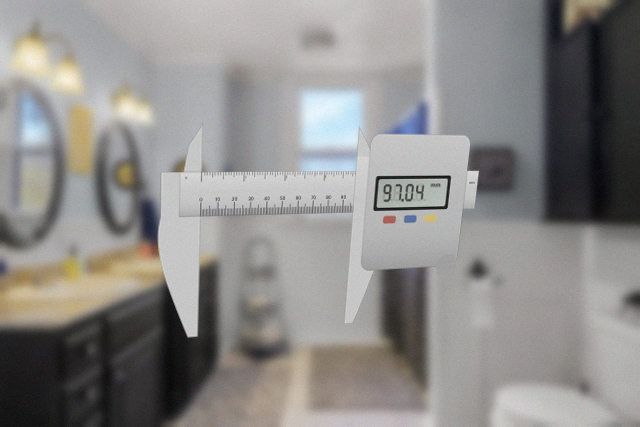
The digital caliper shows 97.04 mm
